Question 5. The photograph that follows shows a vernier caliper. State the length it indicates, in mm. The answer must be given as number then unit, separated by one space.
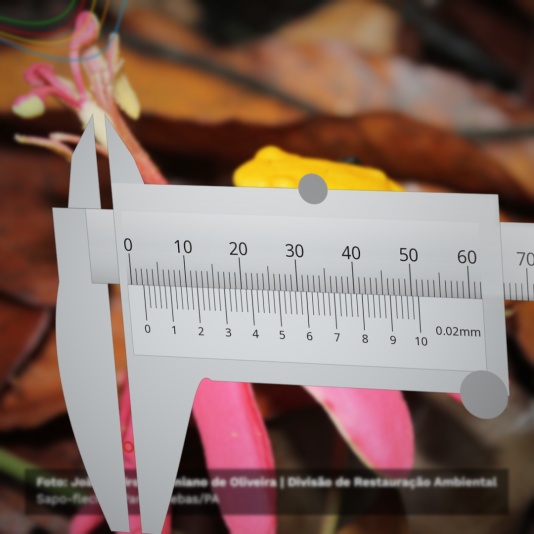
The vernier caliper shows 2.2 mm
